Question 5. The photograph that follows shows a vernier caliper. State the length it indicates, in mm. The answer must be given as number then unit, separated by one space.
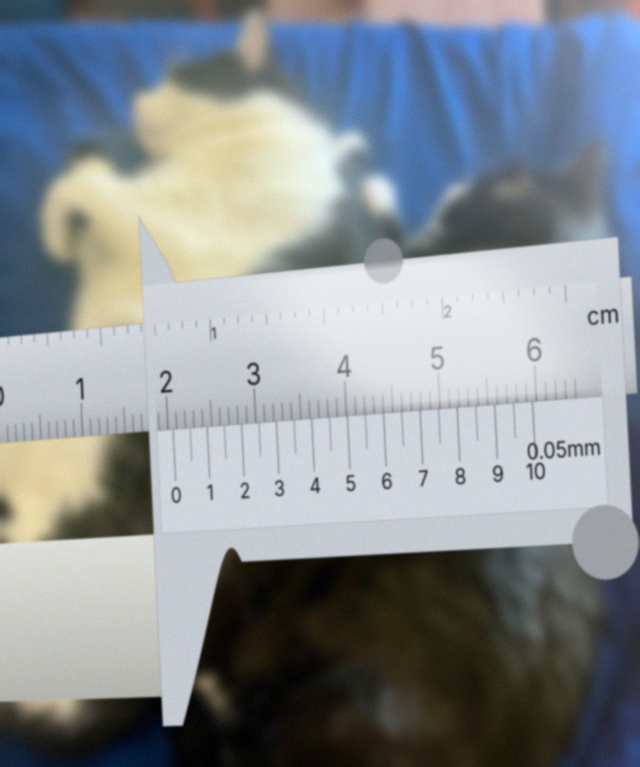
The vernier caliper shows 20.6 mm
